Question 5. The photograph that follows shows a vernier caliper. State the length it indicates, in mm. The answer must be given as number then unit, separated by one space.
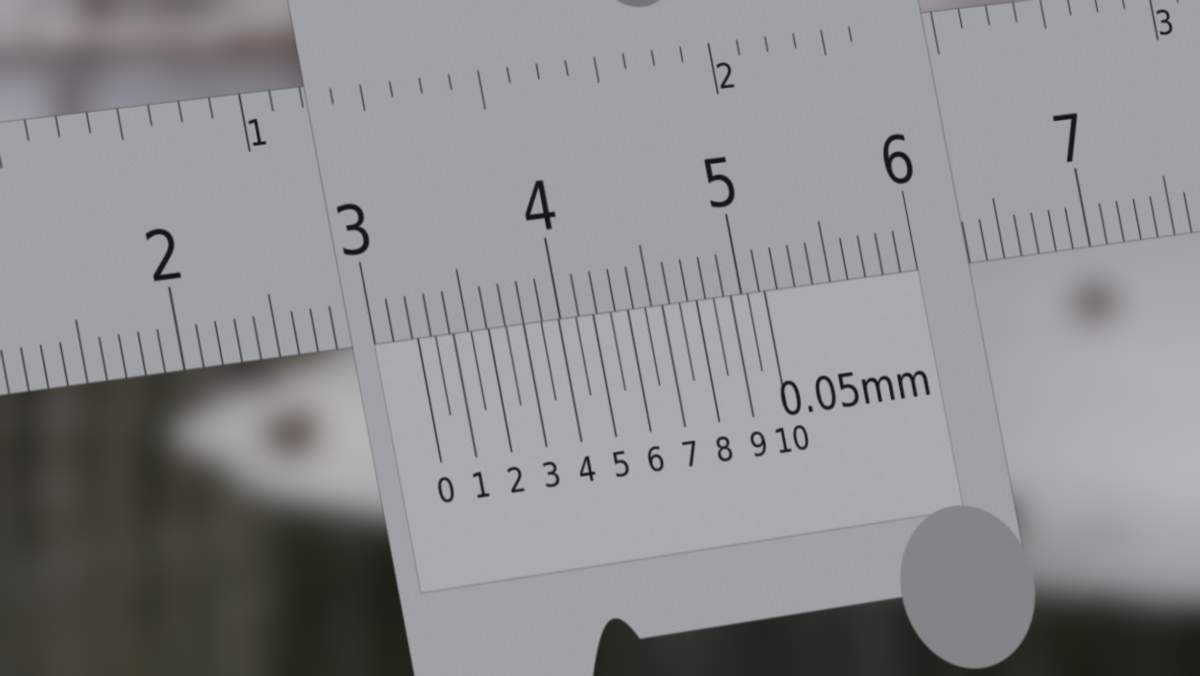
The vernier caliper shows 32.3 mm
